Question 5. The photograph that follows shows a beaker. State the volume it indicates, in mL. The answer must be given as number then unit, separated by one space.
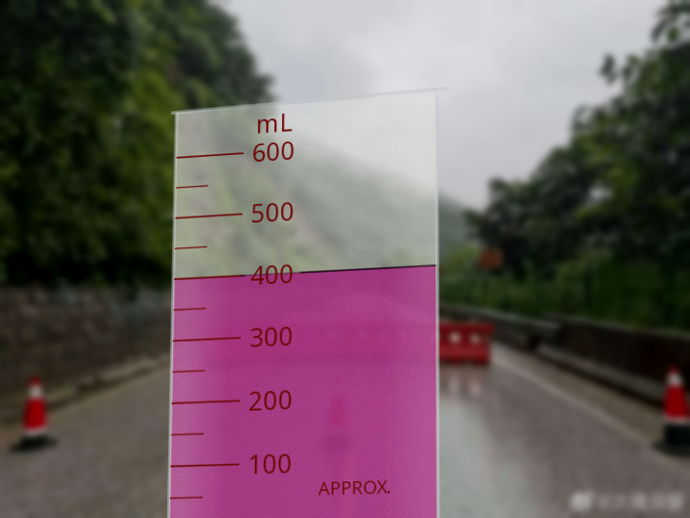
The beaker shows 400 mL
